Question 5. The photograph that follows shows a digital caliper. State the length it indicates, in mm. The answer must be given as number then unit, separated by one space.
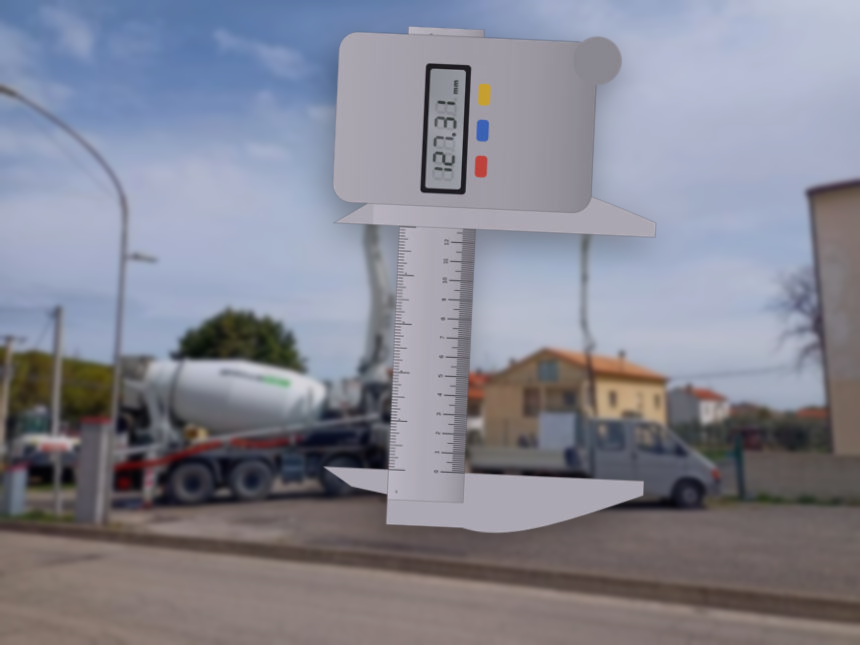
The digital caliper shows 127.31 mm
